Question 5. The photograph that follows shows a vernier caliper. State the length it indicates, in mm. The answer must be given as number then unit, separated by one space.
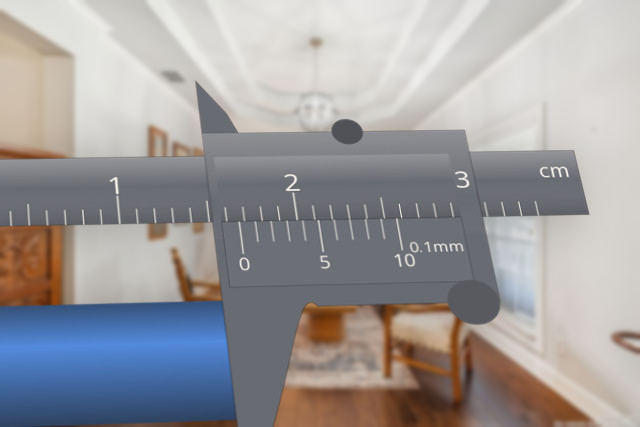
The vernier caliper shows 16.7 mm
